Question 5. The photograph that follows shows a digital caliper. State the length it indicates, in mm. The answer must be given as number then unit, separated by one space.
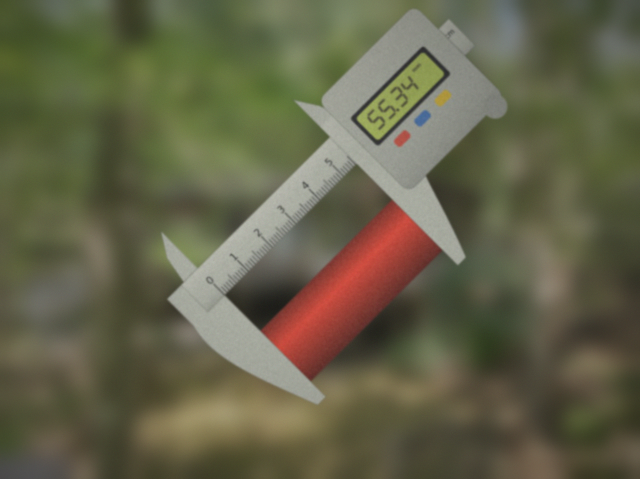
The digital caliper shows 55.34 mm
